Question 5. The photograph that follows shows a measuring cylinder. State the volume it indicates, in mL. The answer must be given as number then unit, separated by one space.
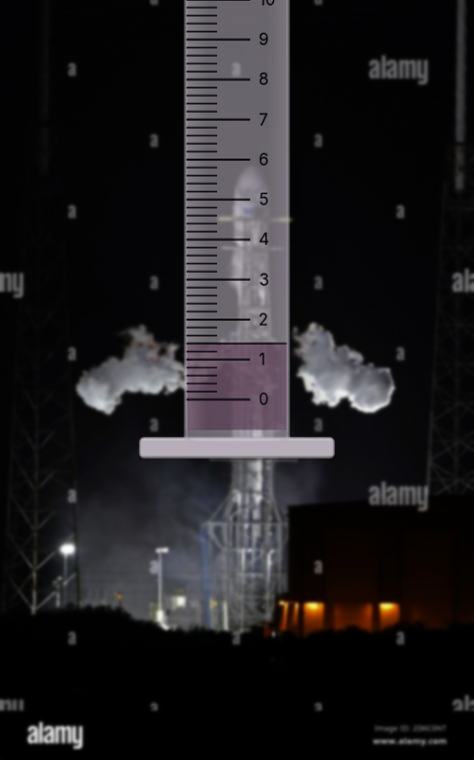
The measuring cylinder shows 1.4 mL
